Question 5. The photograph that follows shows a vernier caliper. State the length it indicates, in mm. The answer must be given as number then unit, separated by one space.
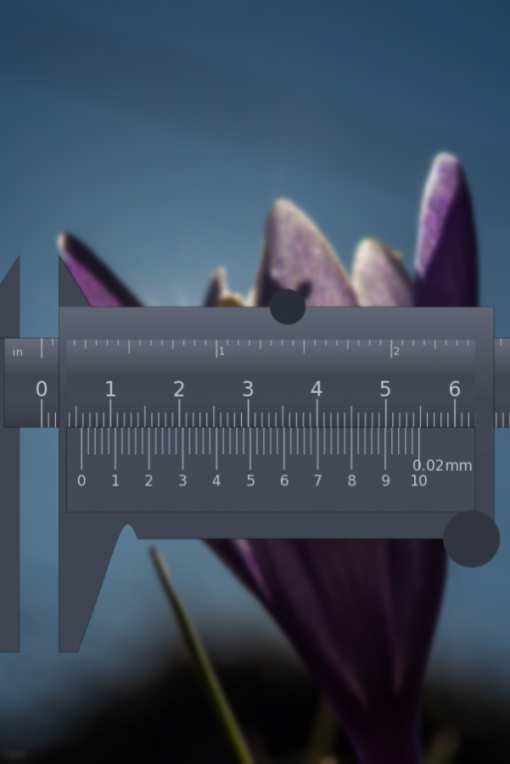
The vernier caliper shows 5.8 mm
